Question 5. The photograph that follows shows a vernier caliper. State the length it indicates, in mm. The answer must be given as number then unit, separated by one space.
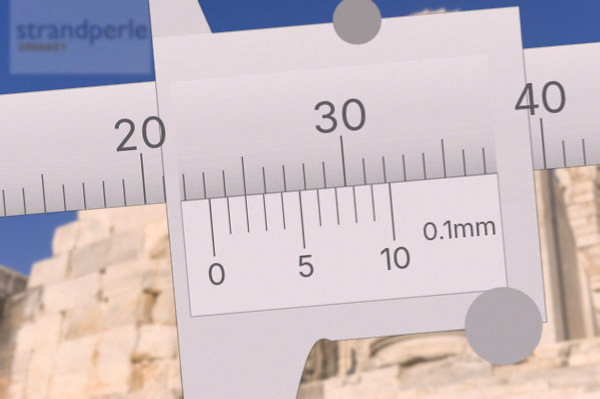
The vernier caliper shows 23.2 mm
